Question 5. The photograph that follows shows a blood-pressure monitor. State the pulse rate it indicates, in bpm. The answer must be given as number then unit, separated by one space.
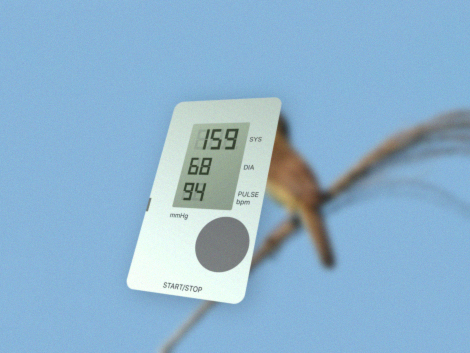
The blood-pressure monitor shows 94 bpm
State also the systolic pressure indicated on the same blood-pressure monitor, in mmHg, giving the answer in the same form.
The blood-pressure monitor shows 159 mmHg
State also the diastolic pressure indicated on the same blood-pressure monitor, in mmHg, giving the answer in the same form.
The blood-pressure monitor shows 68 mmHg
